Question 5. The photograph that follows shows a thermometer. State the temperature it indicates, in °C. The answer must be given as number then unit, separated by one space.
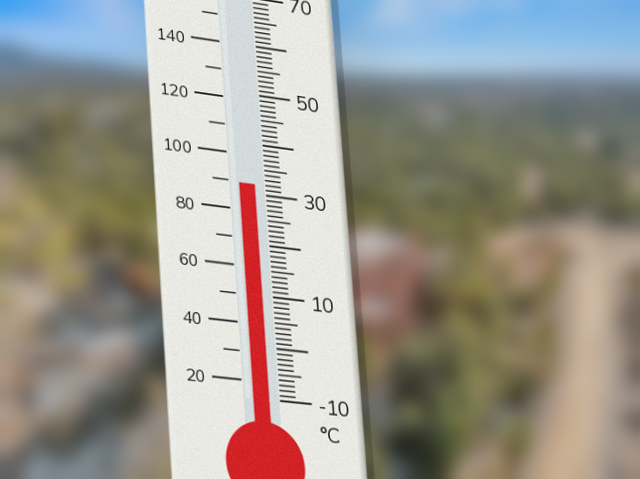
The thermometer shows 32 °C
